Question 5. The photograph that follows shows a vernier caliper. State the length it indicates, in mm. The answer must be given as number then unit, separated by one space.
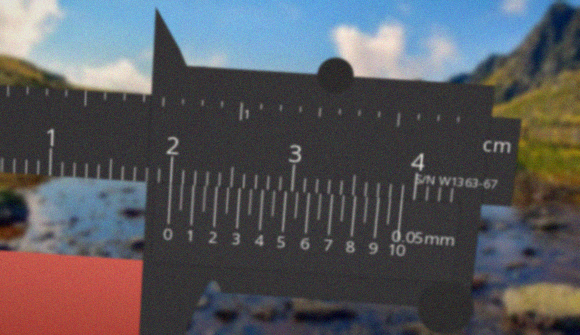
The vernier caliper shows 20.0 mm
